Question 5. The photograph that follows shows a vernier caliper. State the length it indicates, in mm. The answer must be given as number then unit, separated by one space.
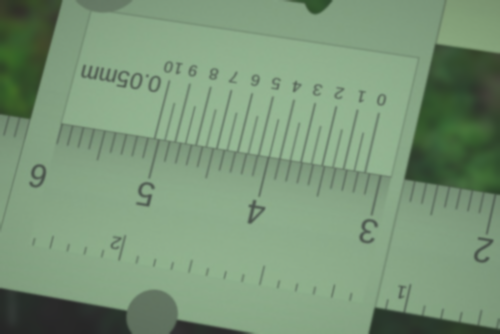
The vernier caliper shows 31.4 mm
